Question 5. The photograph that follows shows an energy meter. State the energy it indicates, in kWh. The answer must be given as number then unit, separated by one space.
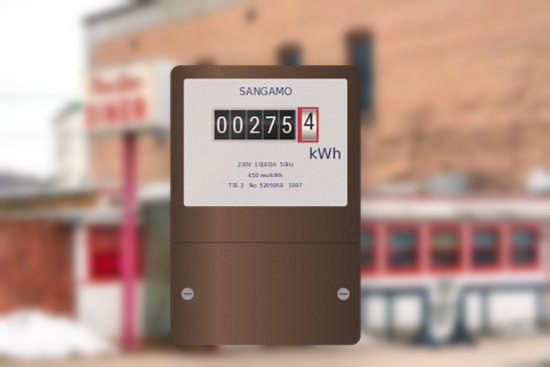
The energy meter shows 275.4 kWh
